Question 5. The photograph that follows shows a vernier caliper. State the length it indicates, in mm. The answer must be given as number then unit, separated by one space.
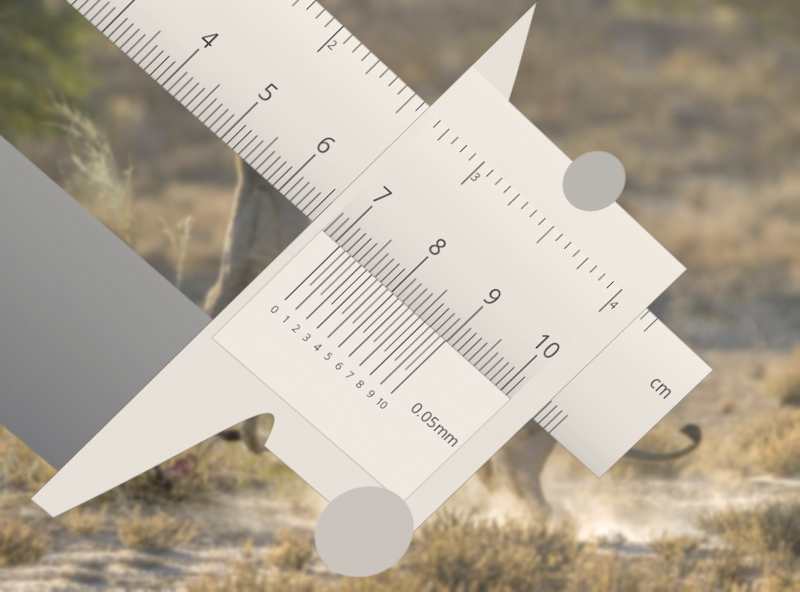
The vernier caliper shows 70.8 mm
